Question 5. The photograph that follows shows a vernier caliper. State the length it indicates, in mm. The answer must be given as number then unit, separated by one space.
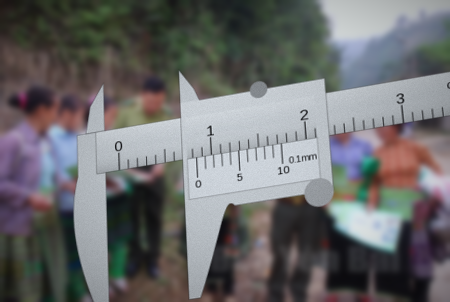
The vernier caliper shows 8.4 mm
